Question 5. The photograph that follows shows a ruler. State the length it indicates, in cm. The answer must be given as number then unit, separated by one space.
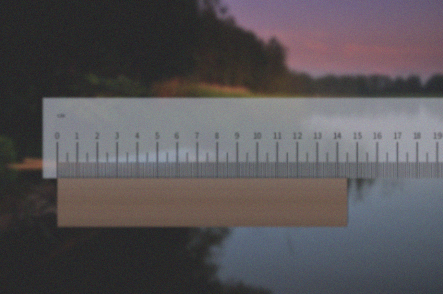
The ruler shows 14.5 cm
